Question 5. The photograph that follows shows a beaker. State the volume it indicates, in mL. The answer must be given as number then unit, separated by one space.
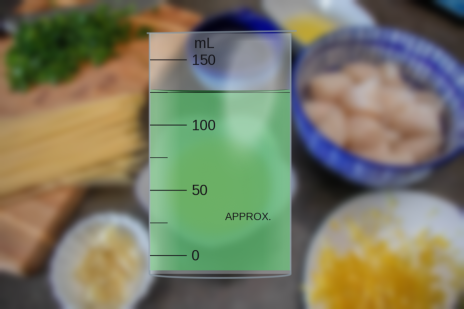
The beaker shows 125 mL
